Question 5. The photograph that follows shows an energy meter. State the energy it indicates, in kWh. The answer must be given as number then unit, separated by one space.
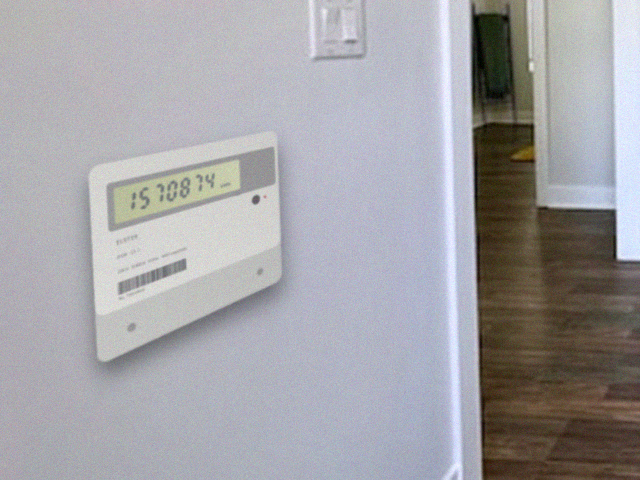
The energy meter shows 1570874 kWh
